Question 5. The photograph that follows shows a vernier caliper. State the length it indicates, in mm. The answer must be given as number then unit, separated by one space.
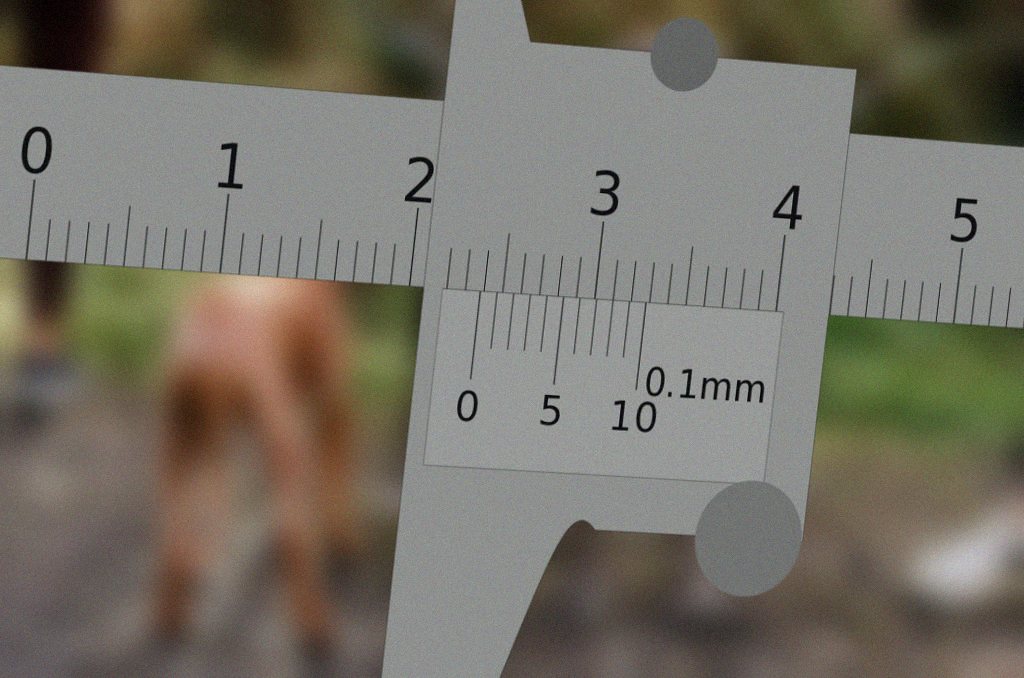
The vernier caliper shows 23.8 mm
